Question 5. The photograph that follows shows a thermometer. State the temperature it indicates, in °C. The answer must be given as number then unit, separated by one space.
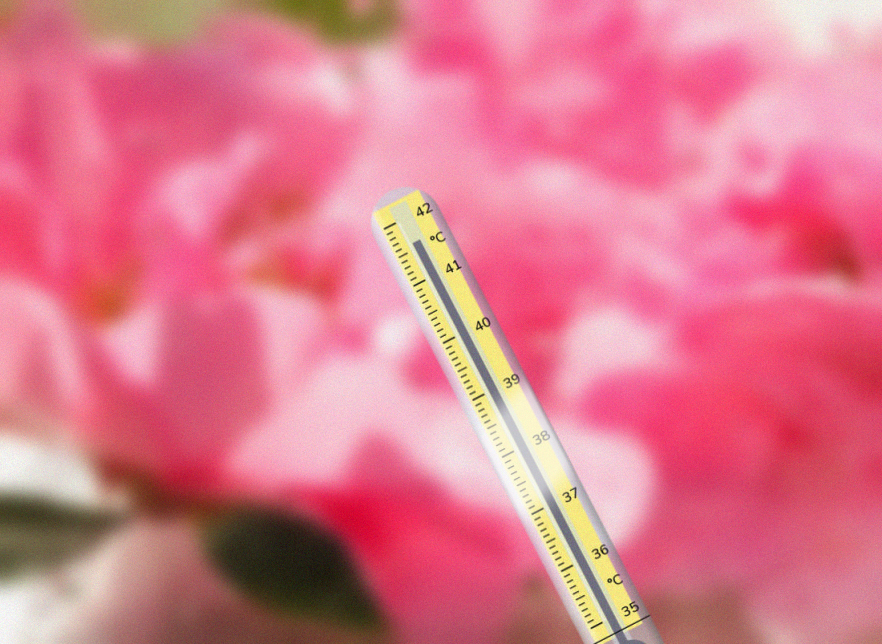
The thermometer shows 41.6 °C
